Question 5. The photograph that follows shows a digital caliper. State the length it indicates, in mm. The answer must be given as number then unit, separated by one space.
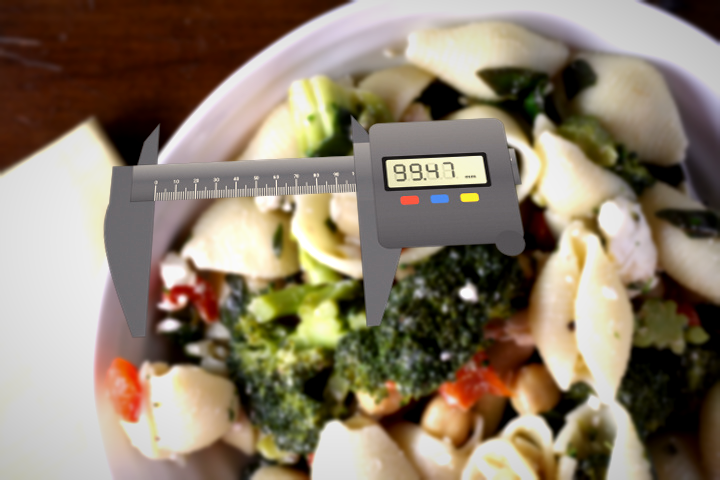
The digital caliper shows 99.47 mm
